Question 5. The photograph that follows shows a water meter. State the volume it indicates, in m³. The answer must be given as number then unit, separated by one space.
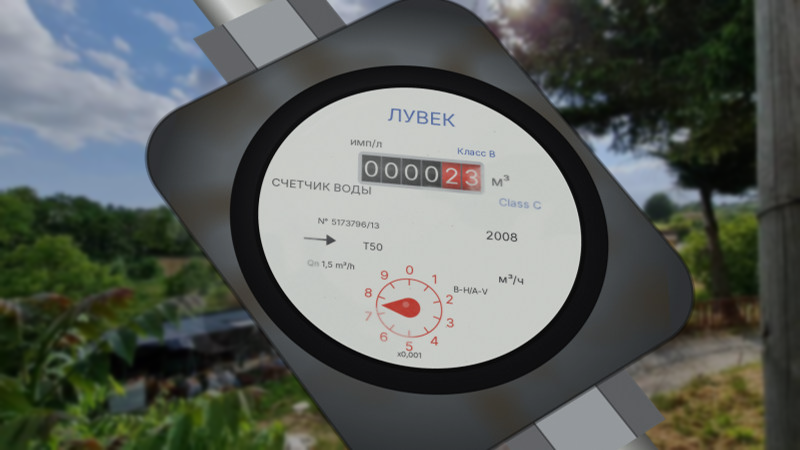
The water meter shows 0.237 m³
